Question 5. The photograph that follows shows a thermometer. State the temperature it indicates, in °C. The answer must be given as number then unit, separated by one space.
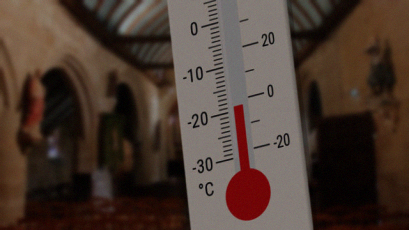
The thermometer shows -19 °C
